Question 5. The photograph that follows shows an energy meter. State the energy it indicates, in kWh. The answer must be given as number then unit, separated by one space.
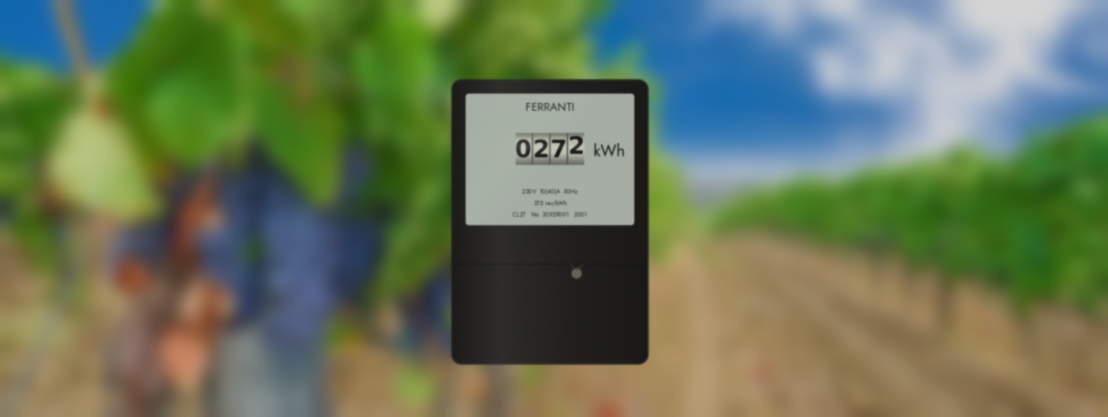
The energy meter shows 272 kWh
